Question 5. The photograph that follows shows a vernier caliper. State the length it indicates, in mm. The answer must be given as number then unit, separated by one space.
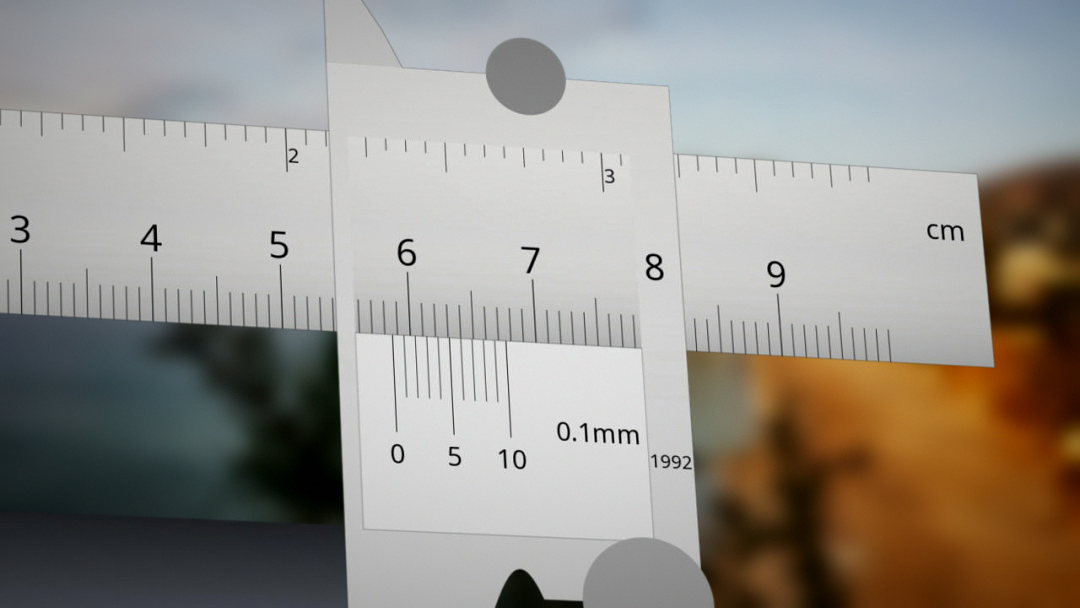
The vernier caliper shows 58.6 mm
